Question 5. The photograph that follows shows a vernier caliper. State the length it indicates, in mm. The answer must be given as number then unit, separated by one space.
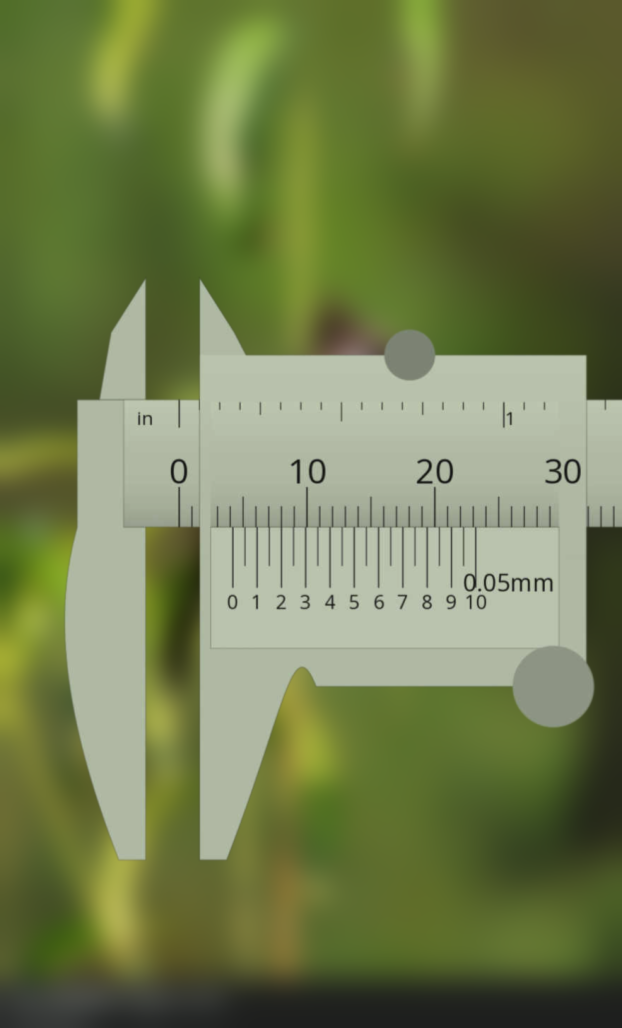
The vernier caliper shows 4.2 mm
